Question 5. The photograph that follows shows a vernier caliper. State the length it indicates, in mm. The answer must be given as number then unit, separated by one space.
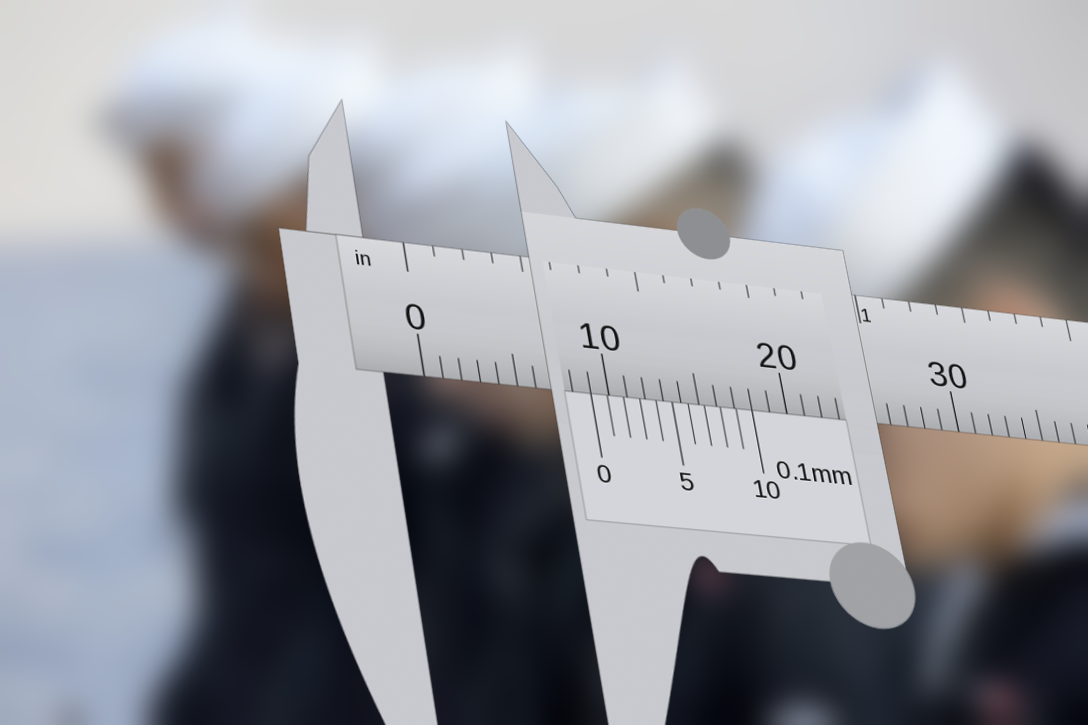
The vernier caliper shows 9.0 mm
